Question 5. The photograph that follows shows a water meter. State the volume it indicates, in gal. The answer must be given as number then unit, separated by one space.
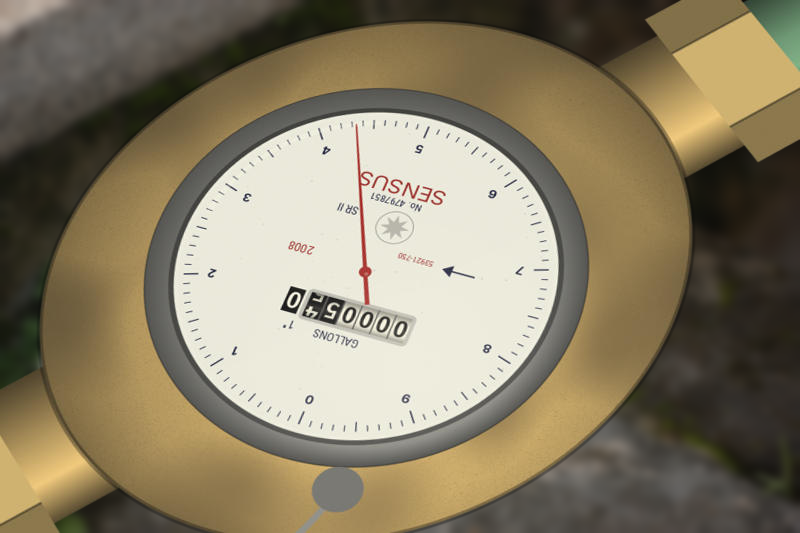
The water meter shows 544.3 gal
